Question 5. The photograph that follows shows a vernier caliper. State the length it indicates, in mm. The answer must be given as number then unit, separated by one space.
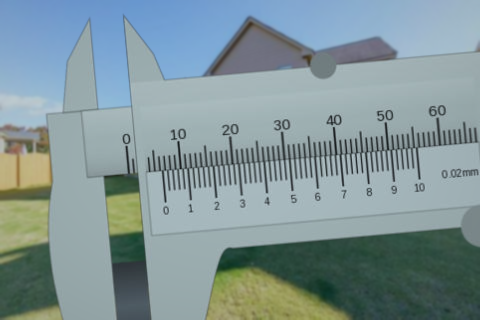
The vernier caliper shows 6.5 mm
